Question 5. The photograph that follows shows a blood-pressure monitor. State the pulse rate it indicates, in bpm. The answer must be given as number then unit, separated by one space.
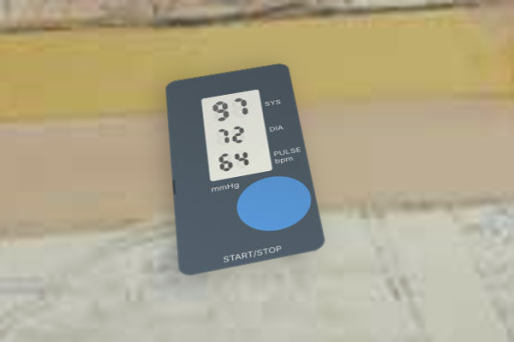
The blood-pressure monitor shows 64 bpm
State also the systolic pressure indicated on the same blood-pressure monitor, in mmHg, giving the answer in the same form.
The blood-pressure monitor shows 97 mmHg
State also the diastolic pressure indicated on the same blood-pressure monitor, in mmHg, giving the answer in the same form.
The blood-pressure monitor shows 72 mmHg
